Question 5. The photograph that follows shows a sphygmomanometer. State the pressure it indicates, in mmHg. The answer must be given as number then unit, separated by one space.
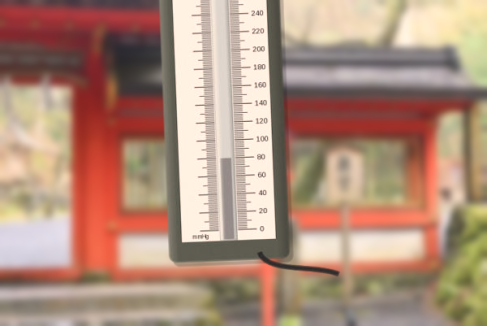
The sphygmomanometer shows 80 mmHg
